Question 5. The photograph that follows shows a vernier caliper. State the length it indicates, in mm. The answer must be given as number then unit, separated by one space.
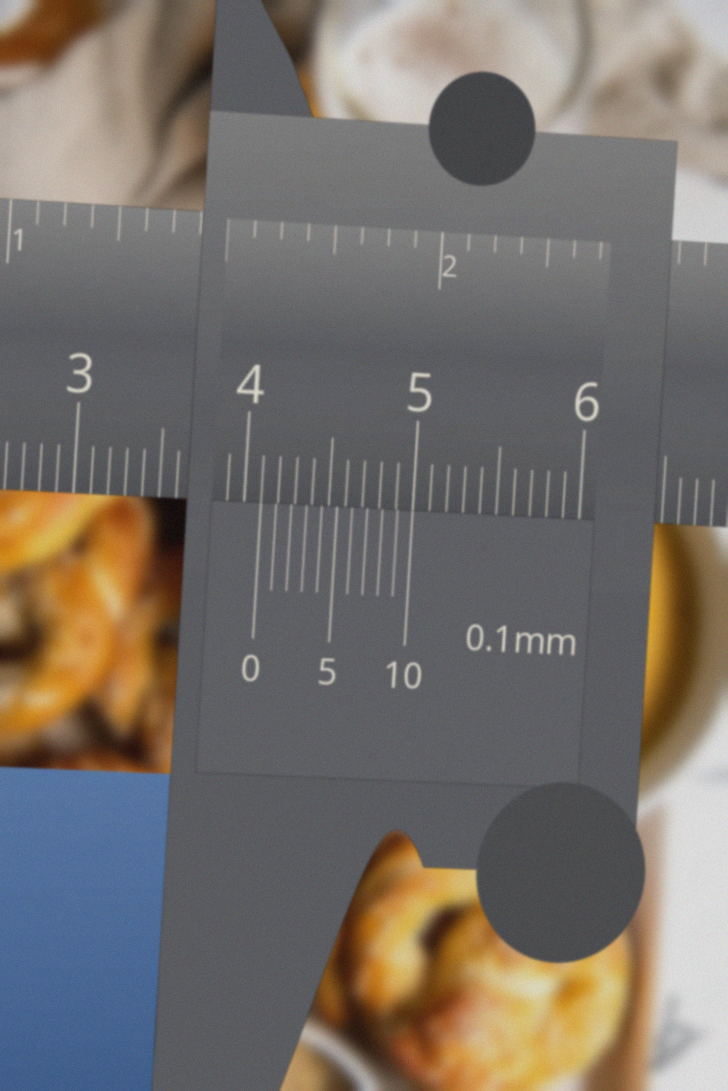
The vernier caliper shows 41.0 mm
